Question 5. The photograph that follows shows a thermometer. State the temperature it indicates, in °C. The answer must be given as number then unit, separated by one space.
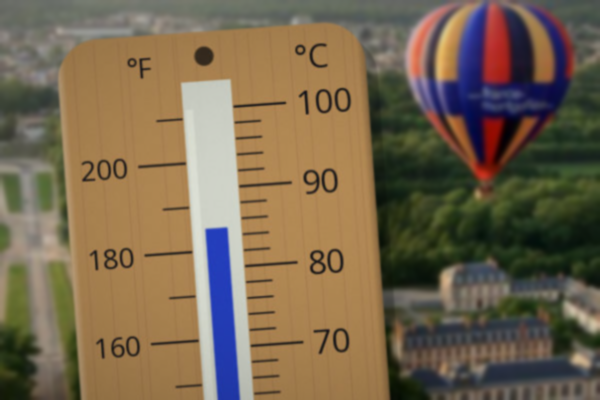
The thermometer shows 85 °C
